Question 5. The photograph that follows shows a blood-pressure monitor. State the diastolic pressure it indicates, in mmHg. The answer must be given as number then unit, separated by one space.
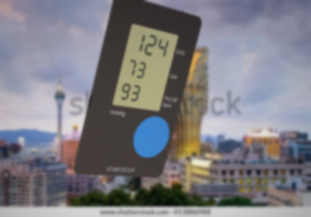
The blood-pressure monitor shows 73 mmHg
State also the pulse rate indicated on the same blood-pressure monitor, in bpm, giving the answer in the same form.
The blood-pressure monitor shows 93 bpm
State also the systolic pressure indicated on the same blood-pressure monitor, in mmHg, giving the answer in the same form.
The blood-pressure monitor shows 124 mmHg
